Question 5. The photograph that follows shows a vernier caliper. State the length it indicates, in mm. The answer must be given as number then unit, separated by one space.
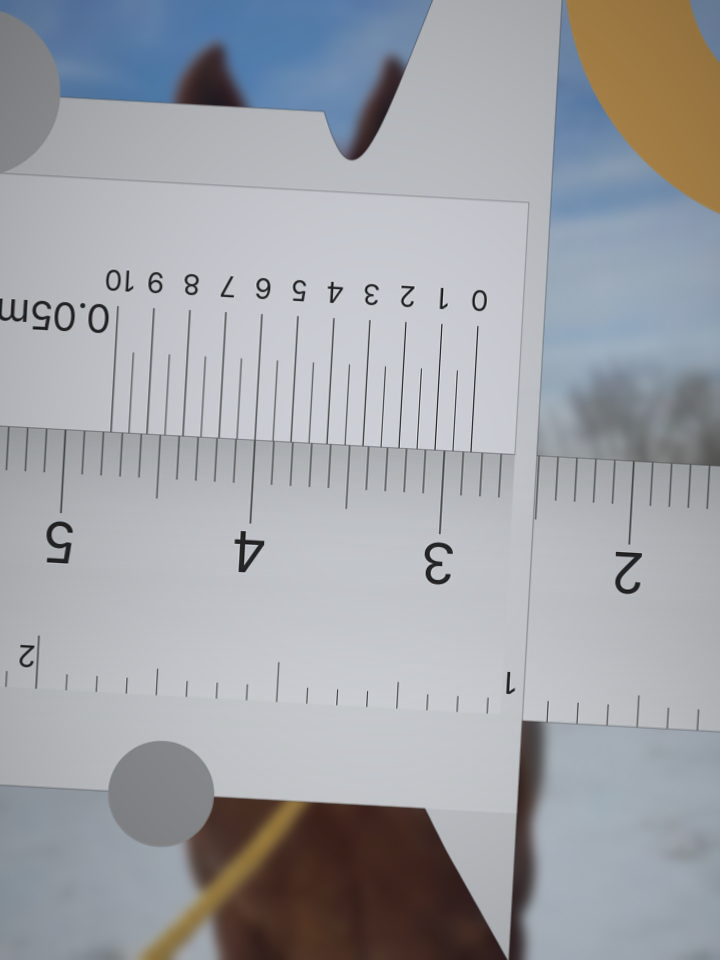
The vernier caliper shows 28.6 mm
